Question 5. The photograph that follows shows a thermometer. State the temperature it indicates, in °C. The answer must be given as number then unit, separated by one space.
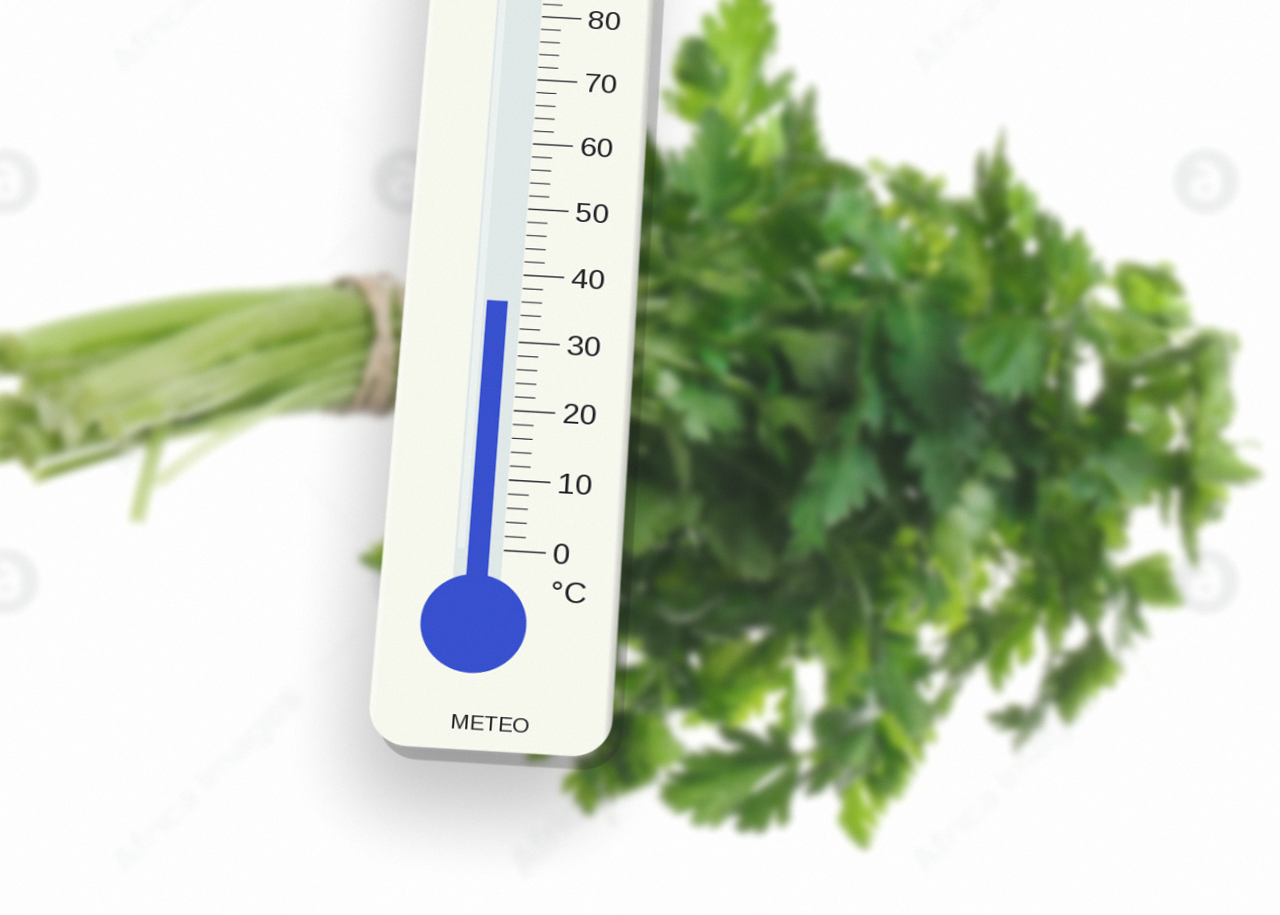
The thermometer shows 36 °C
